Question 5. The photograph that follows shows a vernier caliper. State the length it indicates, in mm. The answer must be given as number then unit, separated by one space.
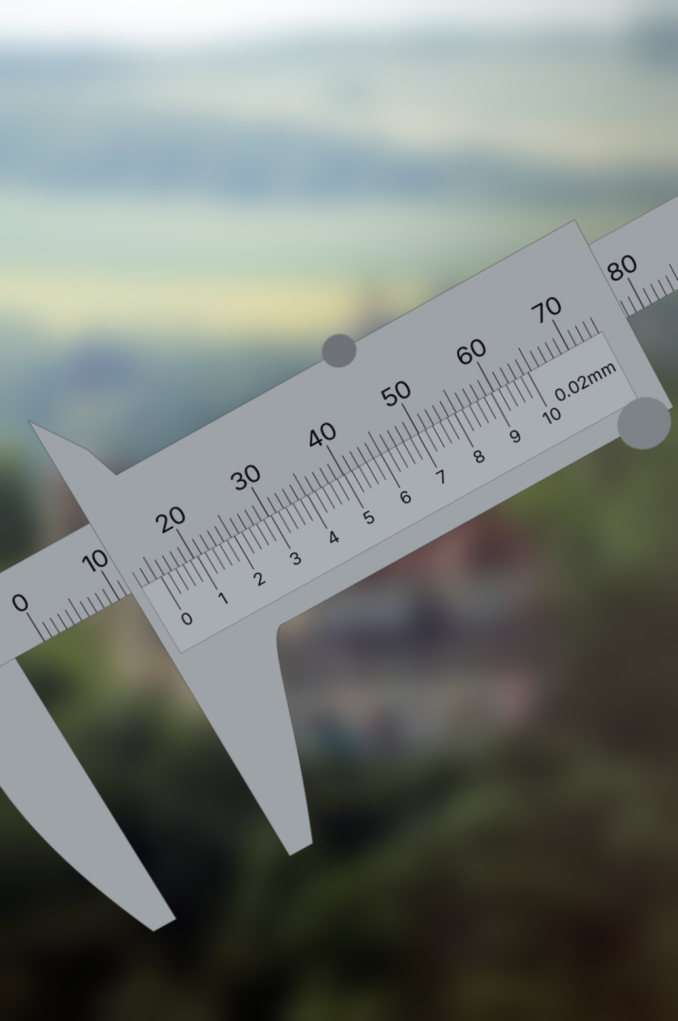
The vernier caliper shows 15.6 mm
